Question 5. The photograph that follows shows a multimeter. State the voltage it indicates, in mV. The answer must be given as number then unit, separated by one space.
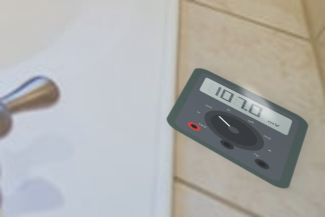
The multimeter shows 107.0 mV
